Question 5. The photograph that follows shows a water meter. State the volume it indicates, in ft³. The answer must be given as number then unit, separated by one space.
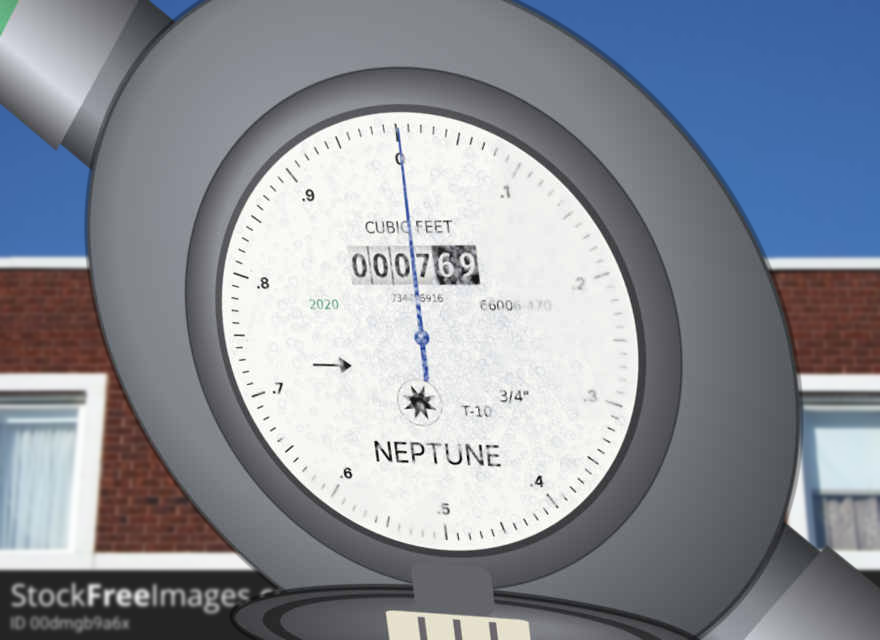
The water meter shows 769.00 ft³
